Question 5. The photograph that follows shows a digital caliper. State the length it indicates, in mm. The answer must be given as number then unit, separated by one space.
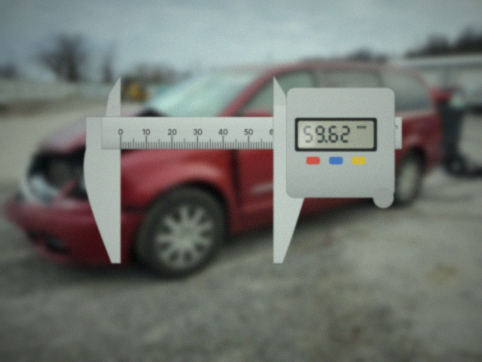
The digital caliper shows 59.62 mm
